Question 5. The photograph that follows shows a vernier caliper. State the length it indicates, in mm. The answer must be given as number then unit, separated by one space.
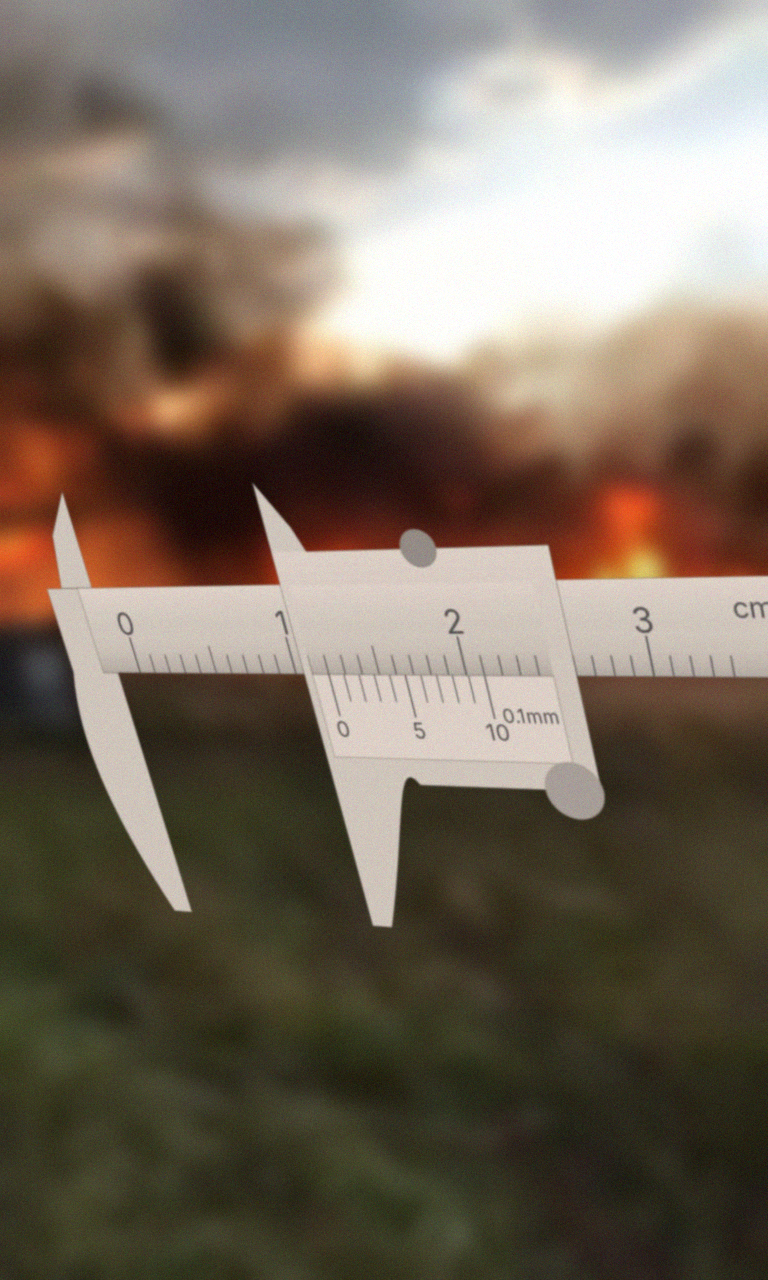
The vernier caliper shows 12.0 mm
